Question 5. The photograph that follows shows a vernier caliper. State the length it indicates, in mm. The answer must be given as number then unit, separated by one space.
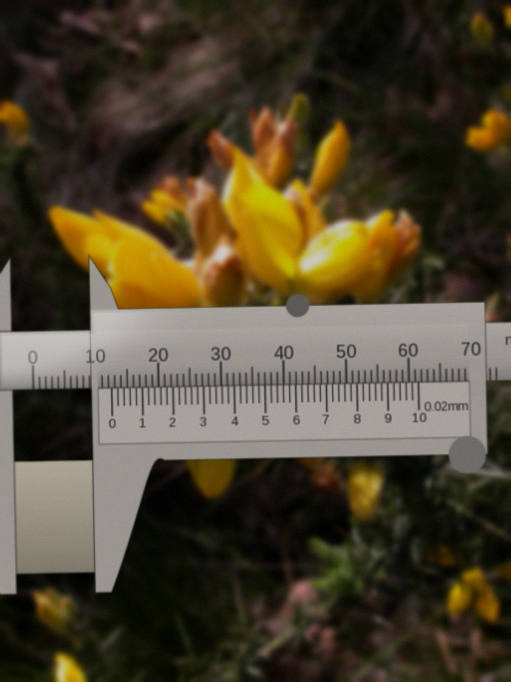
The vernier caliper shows 12.5 mm
